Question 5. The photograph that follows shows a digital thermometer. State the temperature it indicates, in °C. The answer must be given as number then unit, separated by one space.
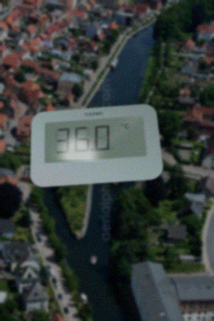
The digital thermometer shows 36.0 °C
